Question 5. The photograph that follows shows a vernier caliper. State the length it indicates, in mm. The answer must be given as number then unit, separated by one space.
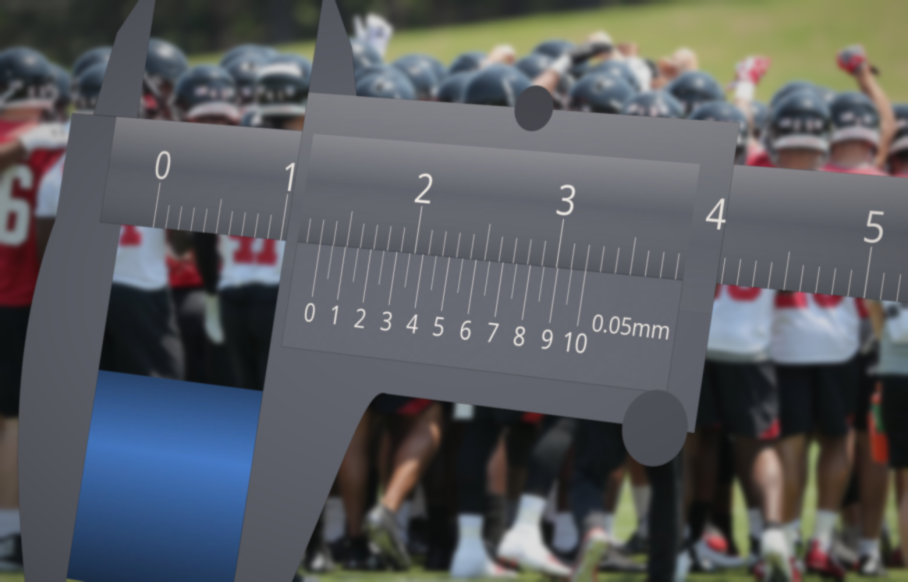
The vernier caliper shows 13.0 mm
